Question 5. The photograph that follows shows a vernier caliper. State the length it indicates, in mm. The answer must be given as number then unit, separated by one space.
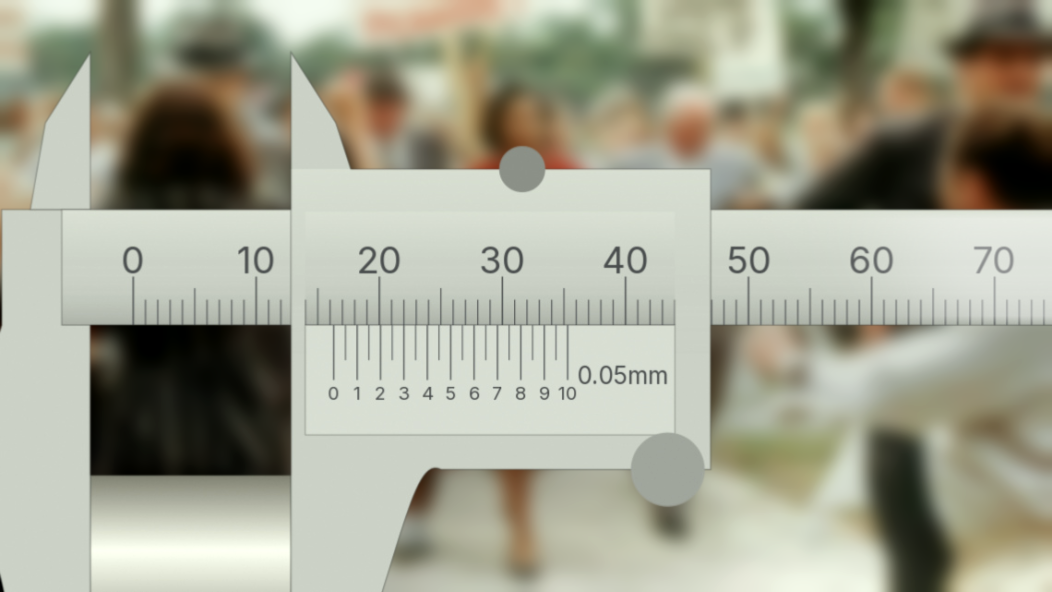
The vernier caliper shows 16.3 mm
